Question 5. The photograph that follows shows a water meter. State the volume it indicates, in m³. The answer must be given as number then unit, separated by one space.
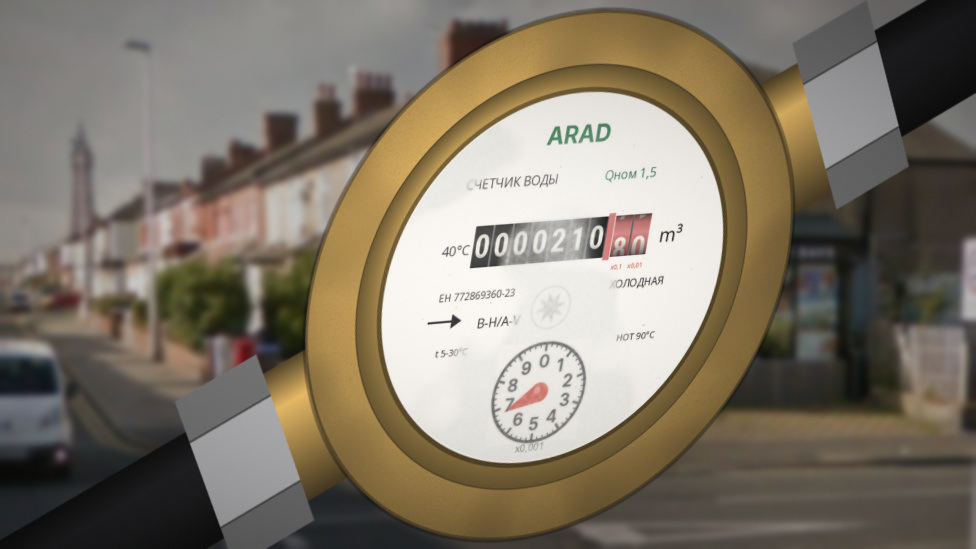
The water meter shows 210.796 m³
